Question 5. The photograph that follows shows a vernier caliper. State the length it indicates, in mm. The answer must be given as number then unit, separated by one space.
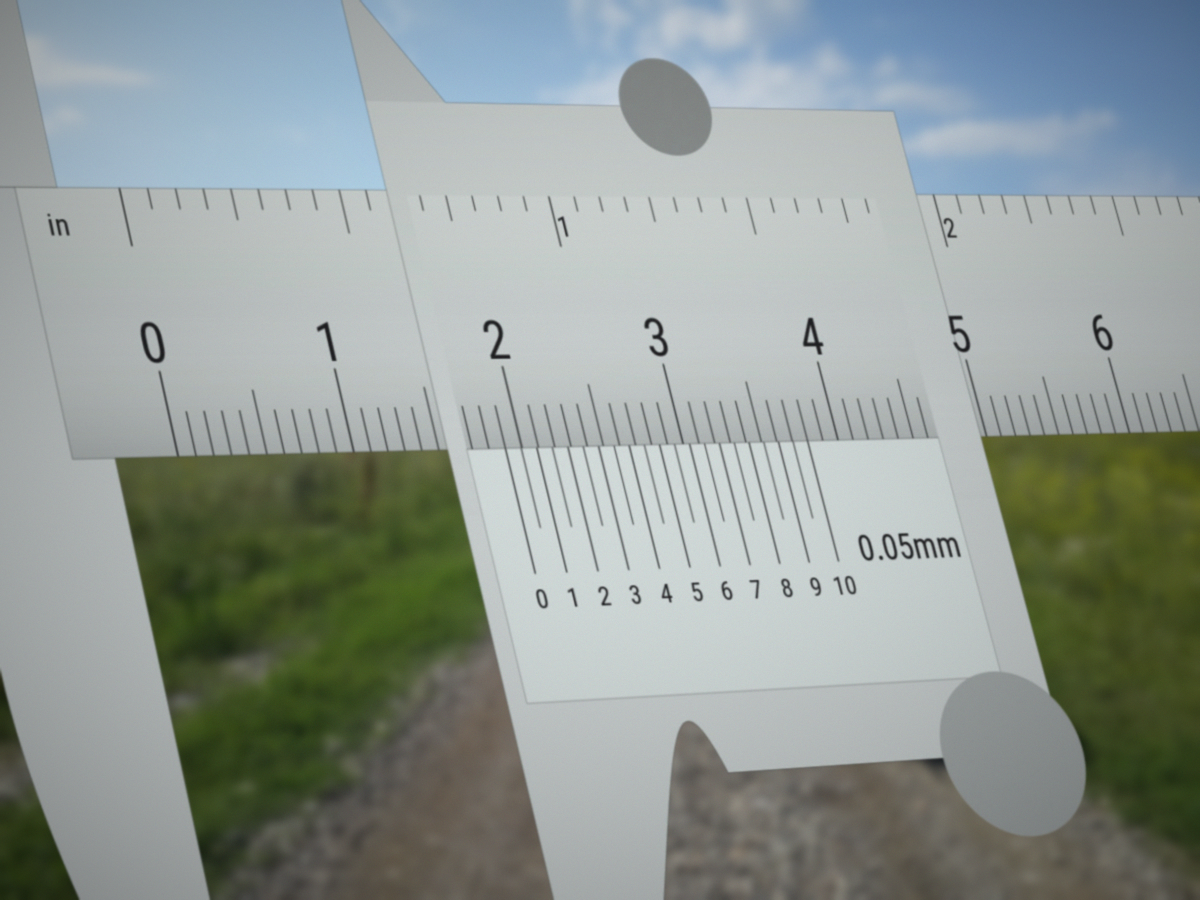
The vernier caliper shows 19.0 mm
